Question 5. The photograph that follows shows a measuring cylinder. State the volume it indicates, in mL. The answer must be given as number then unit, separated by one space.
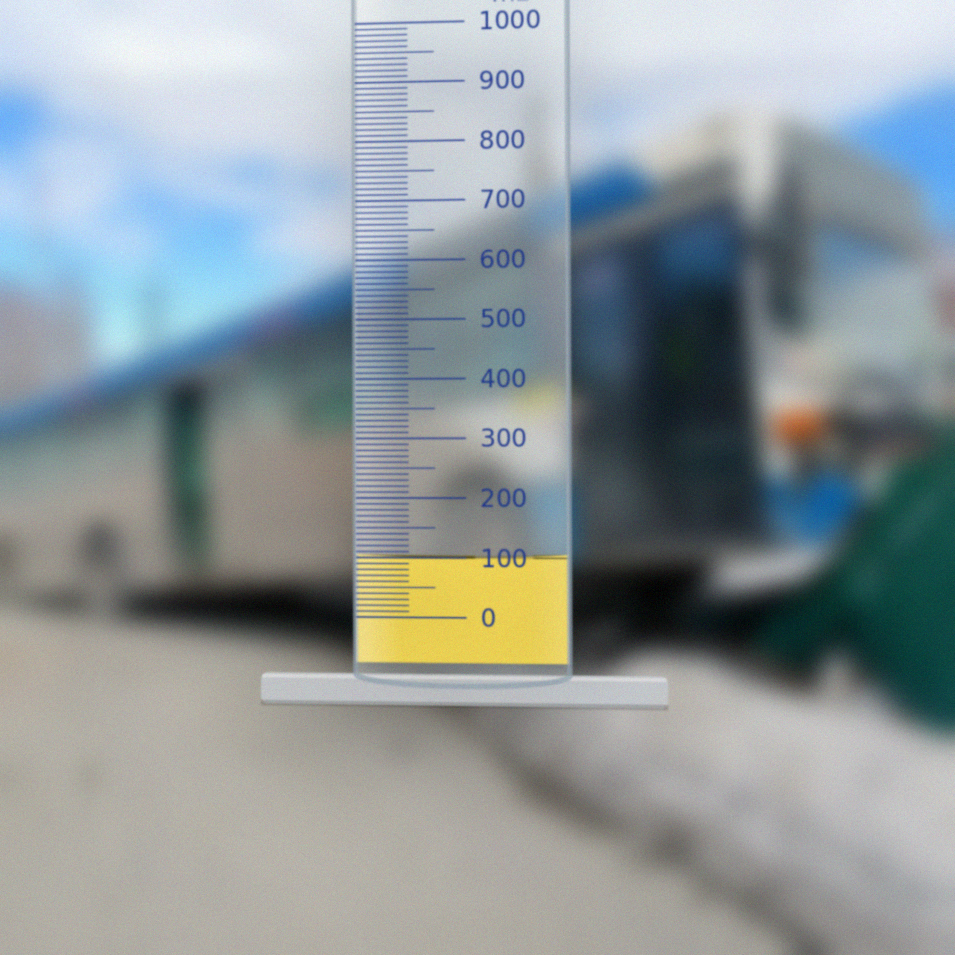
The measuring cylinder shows 100 mL
